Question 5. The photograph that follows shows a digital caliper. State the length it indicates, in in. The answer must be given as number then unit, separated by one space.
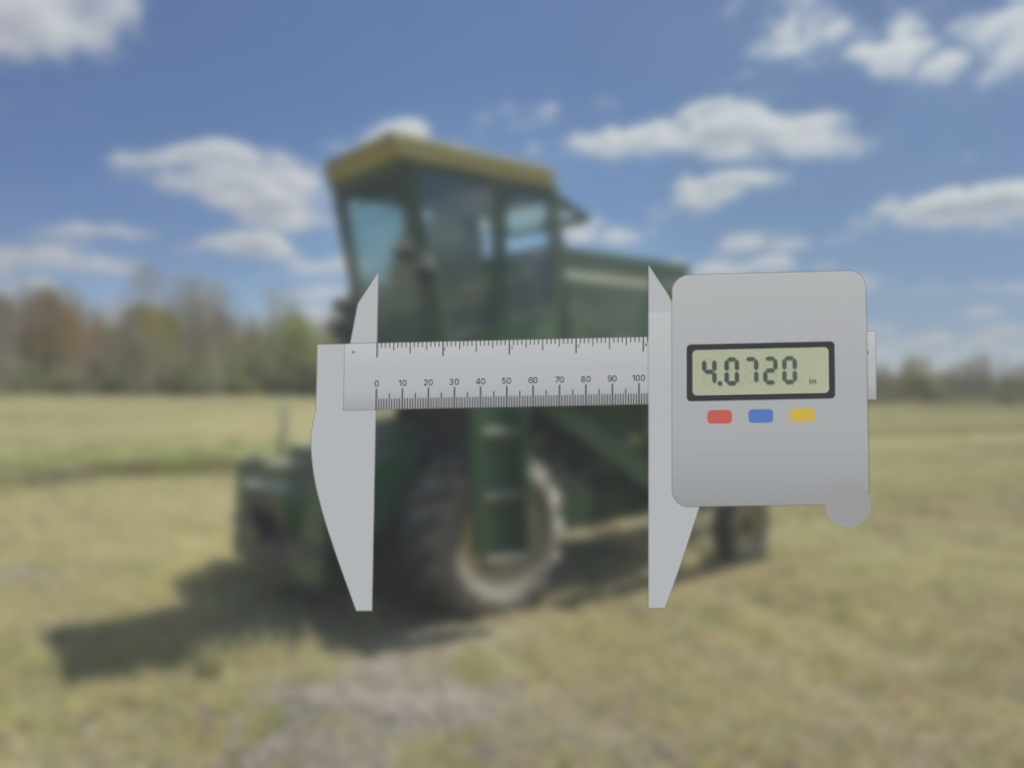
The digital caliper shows 4.0720 in
